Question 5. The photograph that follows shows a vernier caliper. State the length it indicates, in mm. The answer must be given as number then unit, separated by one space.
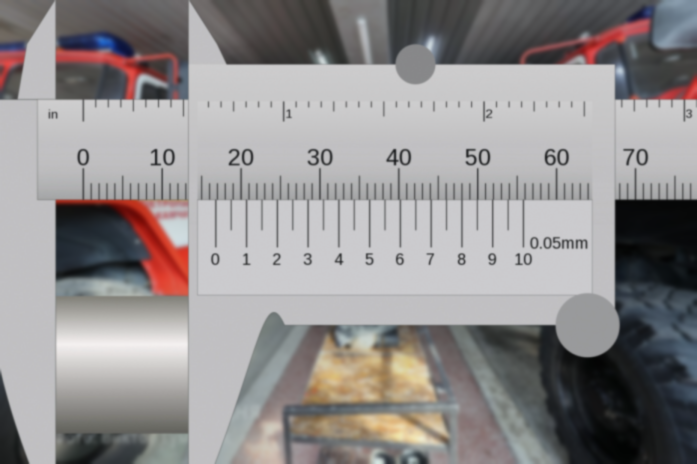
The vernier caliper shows 16.8 mm
